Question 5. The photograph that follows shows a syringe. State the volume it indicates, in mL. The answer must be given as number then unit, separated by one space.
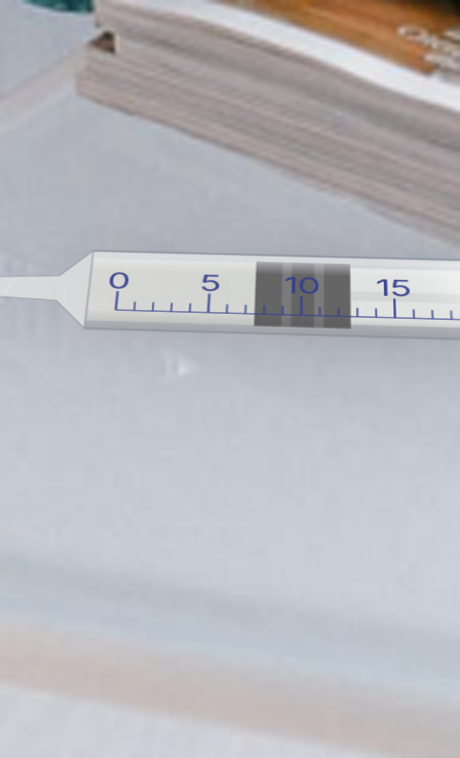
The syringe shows 7.5 mL
